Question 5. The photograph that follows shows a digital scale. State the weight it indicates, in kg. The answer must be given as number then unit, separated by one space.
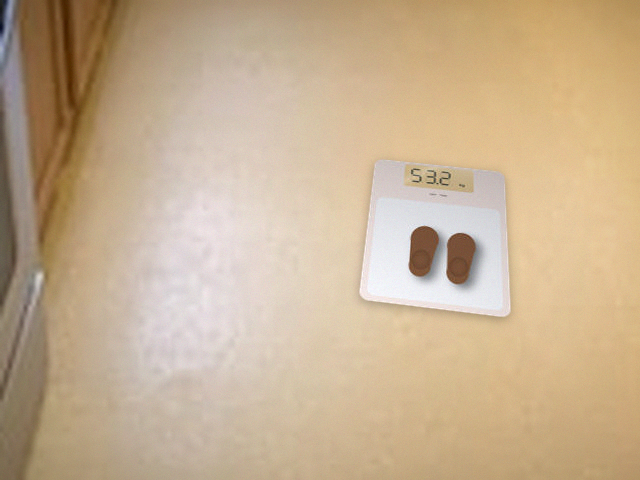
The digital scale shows 53.2 kg
